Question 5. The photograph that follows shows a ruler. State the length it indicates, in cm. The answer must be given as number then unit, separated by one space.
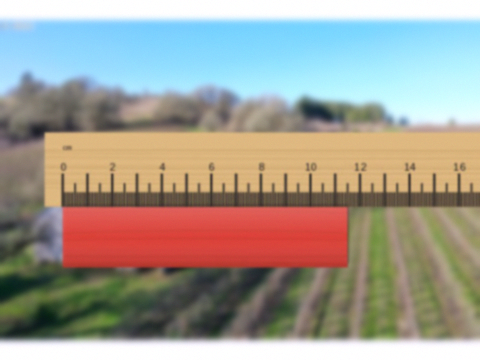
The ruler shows 11.5 cm
